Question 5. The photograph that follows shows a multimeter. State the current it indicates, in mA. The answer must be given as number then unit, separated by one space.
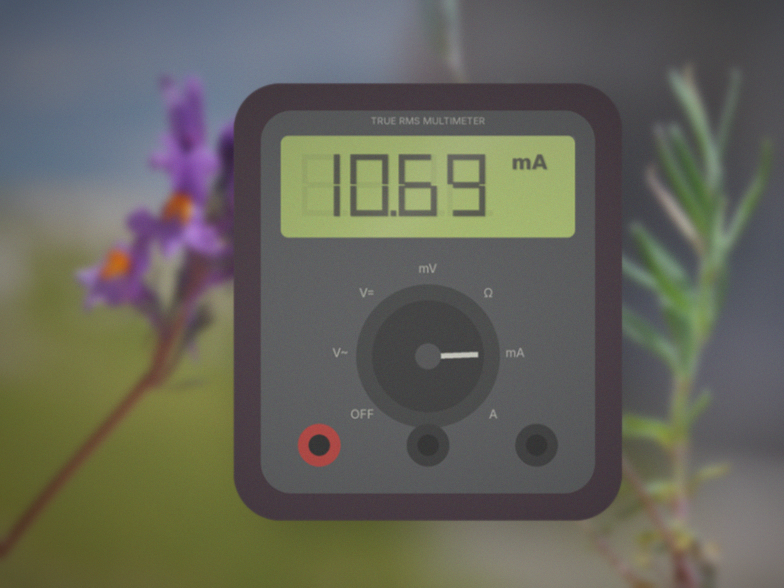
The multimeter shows 10.69 mA
